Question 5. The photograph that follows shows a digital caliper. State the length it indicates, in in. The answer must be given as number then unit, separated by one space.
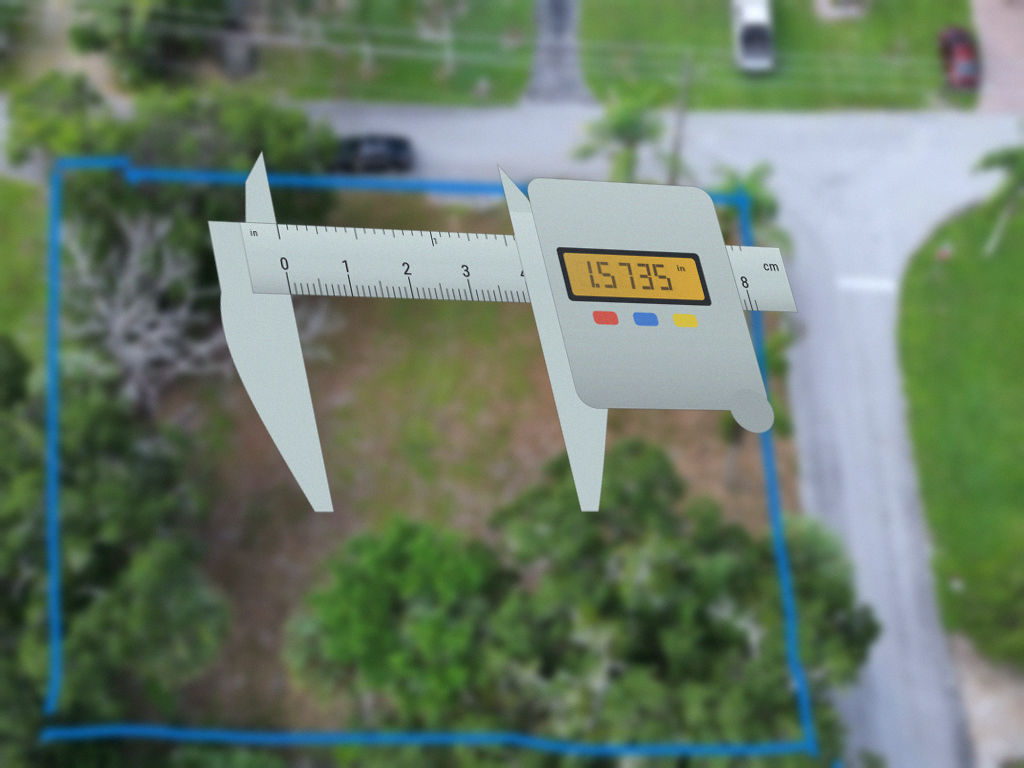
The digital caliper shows 1.5735 in
